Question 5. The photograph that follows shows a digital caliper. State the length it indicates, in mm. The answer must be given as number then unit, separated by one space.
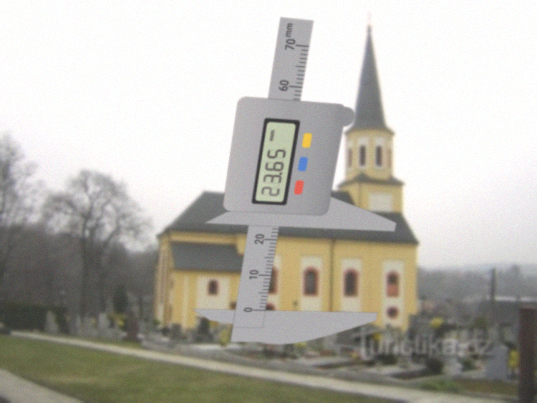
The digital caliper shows 23.65 mm
